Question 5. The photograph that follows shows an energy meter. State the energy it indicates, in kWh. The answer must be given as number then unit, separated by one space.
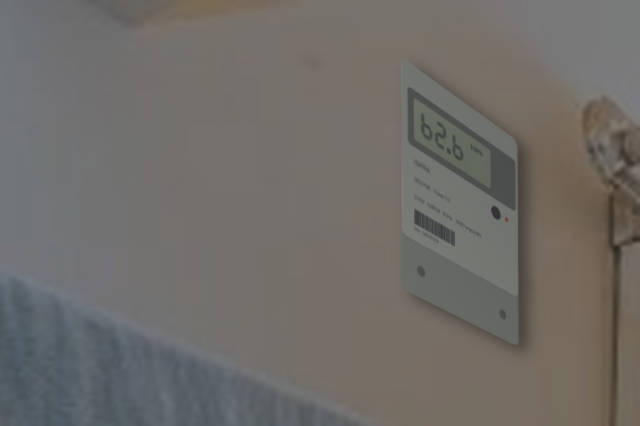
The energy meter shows 62.6 kWh
